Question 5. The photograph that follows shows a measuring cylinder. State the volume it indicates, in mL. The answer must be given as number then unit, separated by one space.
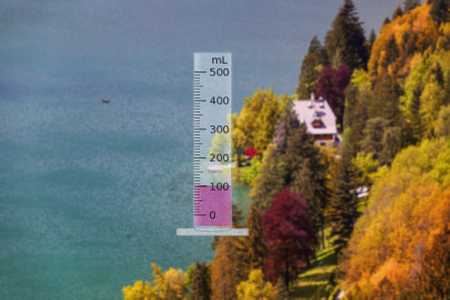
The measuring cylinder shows 100 mL
